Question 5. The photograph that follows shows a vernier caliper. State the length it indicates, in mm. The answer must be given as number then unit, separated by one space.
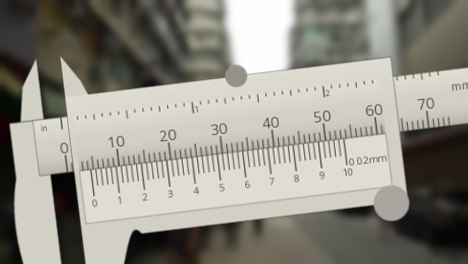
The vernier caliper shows 4.5 mm
